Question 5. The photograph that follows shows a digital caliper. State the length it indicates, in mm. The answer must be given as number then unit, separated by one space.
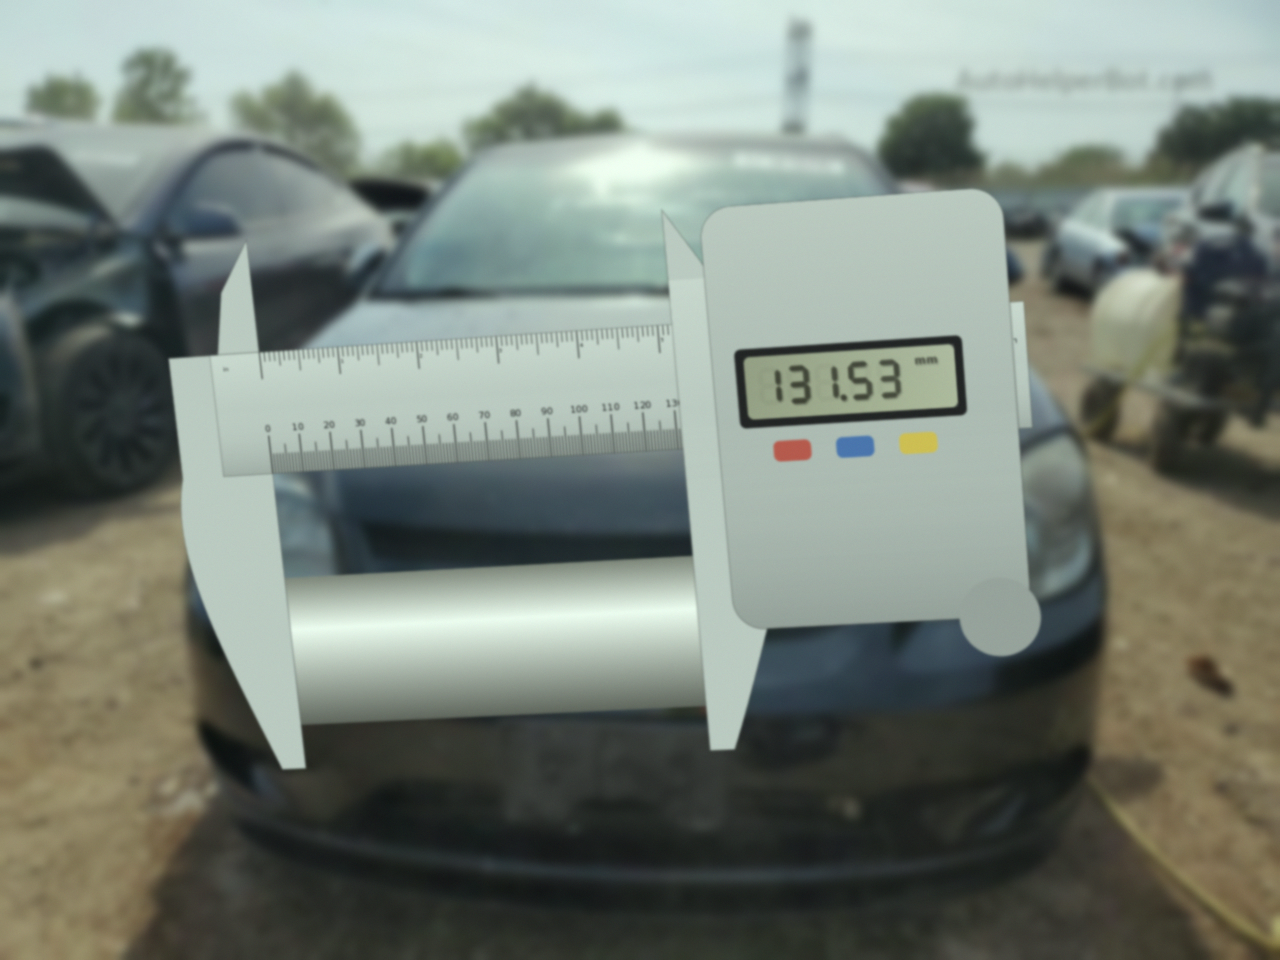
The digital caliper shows 131.53 mm
